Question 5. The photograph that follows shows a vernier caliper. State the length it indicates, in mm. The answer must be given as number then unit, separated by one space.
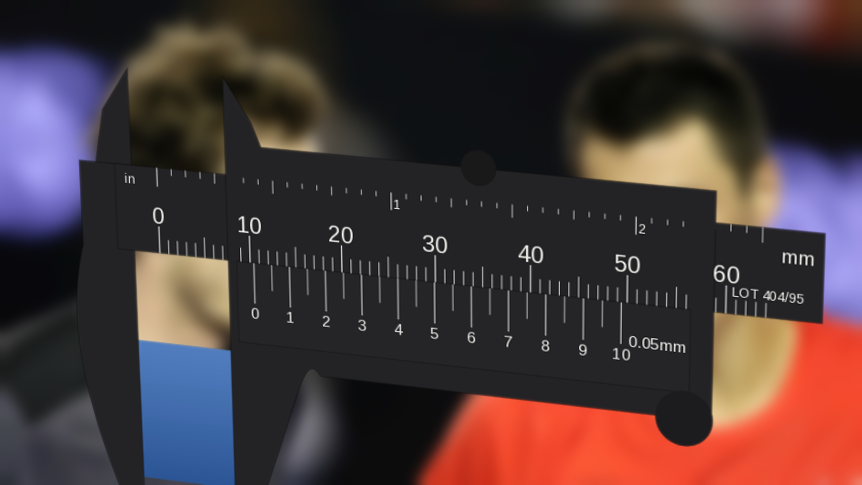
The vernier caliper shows 10.4 mm
